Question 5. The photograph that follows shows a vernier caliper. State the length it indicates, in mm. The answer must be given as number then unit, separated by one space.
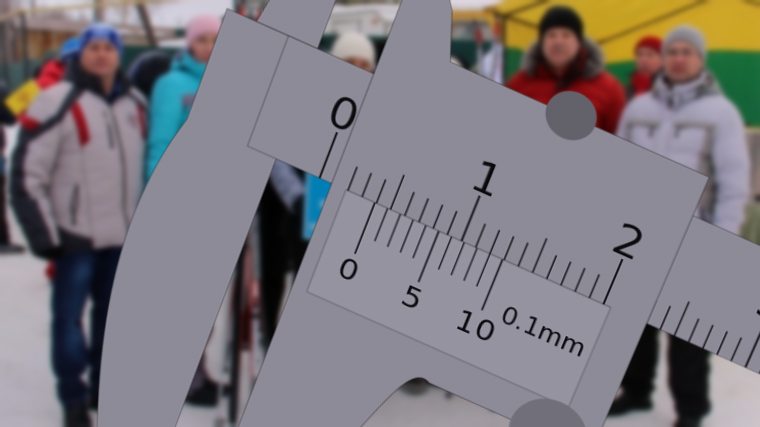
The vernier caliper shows 3.9 mm
